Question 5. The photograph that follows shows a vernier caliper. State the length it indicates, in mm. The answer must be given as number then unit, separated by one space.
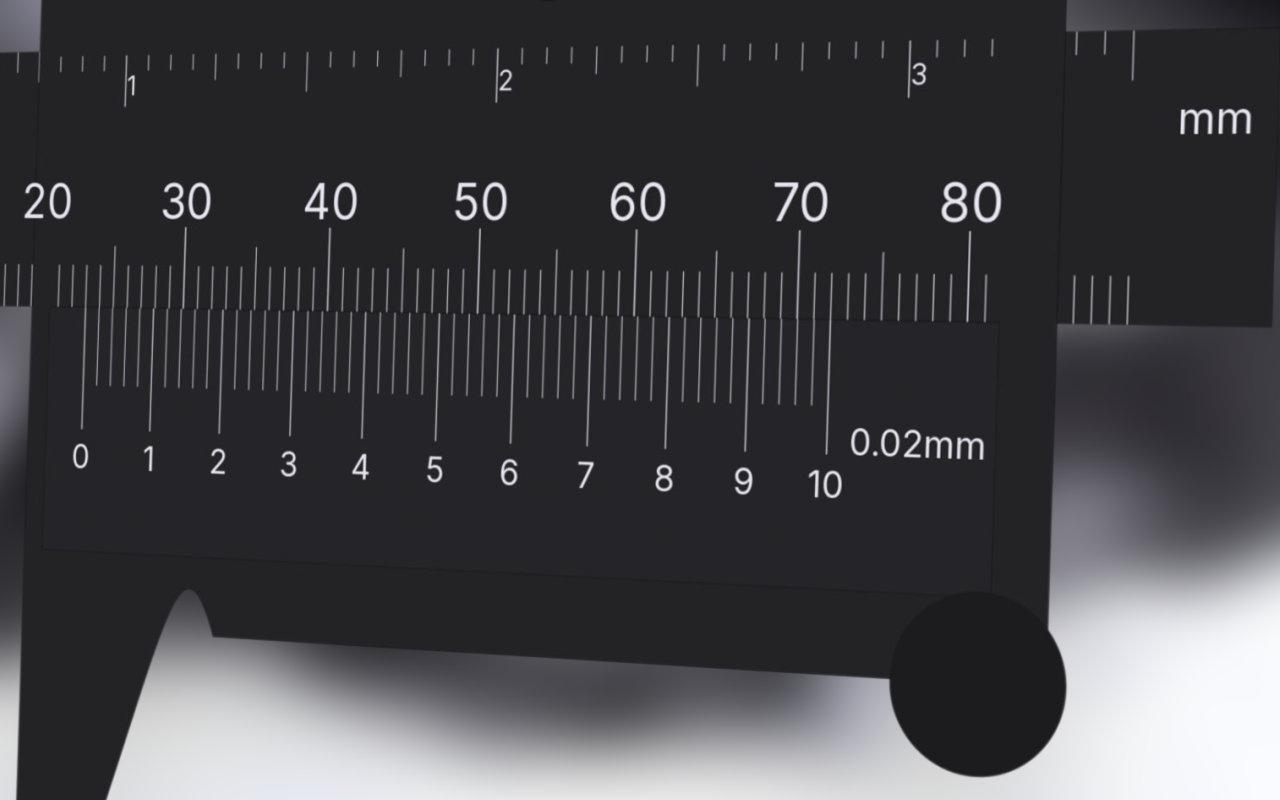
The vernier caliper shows 23.0 mm
